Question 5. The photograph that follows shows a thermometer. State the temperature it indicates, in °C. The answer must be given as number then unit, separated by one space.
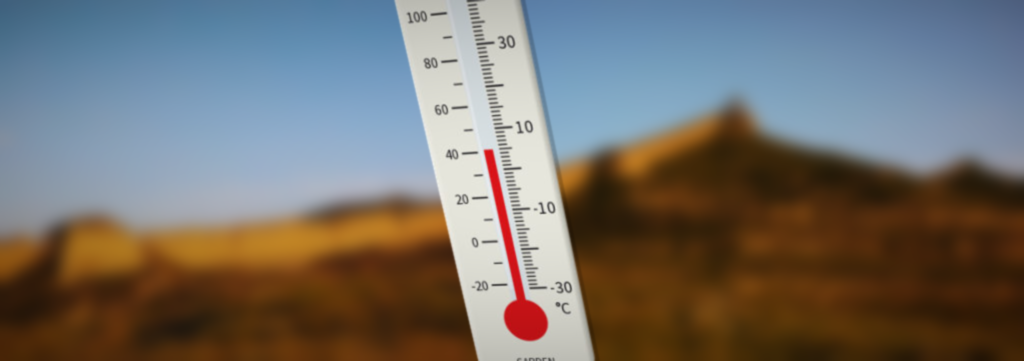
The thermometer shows 5 °C
